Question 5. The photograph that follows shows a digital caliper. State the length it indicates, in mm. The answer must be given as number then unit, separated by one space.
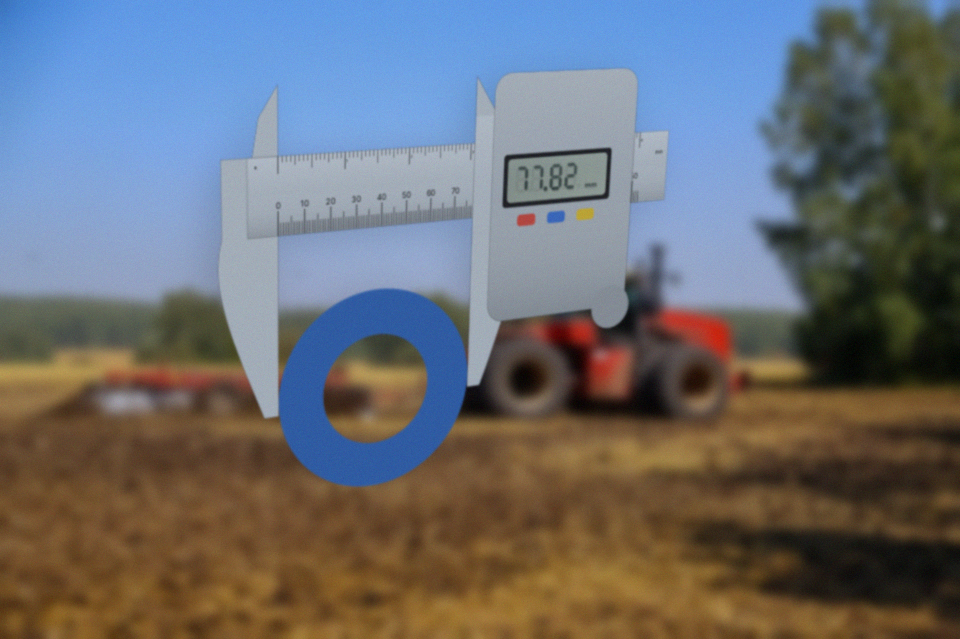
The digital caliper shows 77.82 mm
